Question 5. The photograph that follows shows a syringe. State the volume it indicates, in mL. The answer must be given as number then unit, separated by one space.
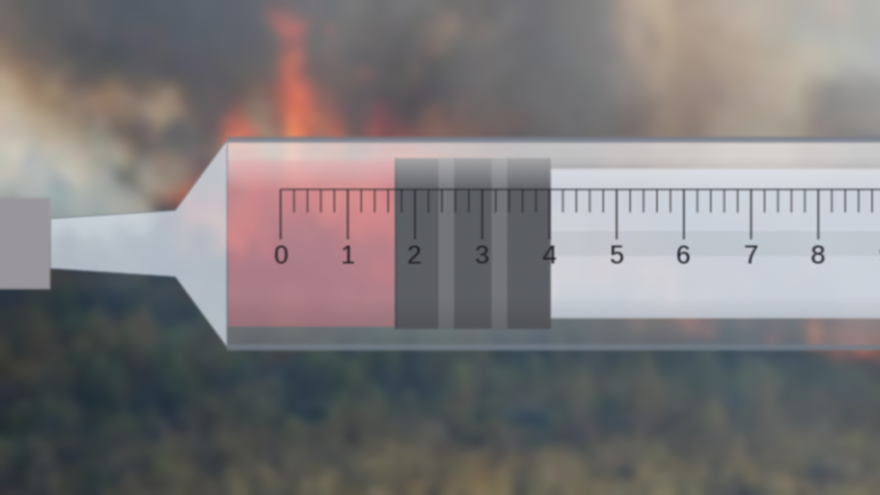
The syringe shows 1.7 mL
